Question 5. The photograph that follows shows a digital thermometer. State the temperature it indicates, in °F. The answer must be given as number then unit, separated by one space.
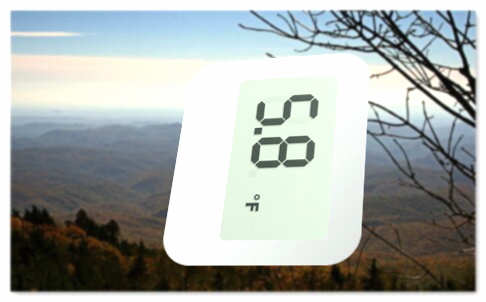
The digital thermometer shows 5.8 °F
